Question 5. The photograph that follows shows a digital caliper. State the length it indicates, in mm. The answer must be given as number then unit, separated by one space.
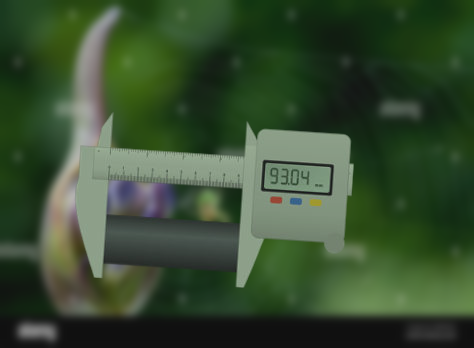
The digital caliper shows 93.04 mm
